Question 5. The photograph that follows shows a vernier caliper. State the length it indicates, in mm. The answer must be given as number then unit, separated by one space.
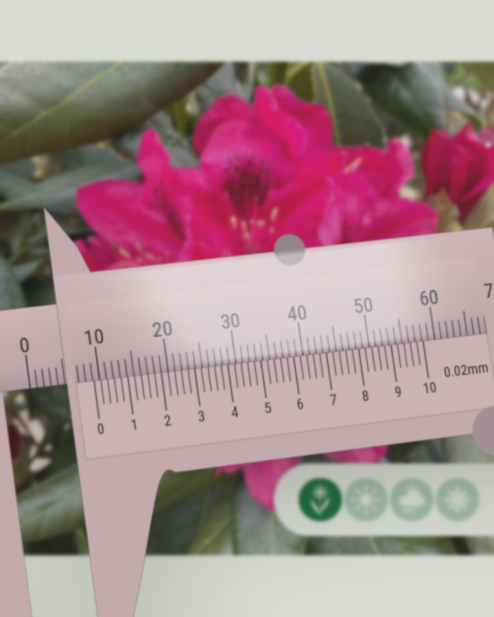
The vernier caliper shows 9.2 mm
